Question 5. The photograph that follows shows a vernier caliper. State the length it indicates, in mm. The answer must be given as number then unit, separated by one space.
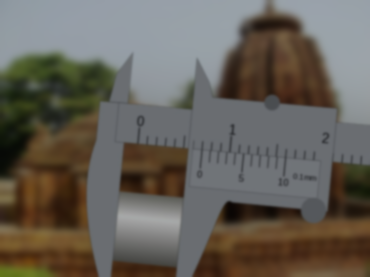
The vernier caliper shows 7.0 mm
